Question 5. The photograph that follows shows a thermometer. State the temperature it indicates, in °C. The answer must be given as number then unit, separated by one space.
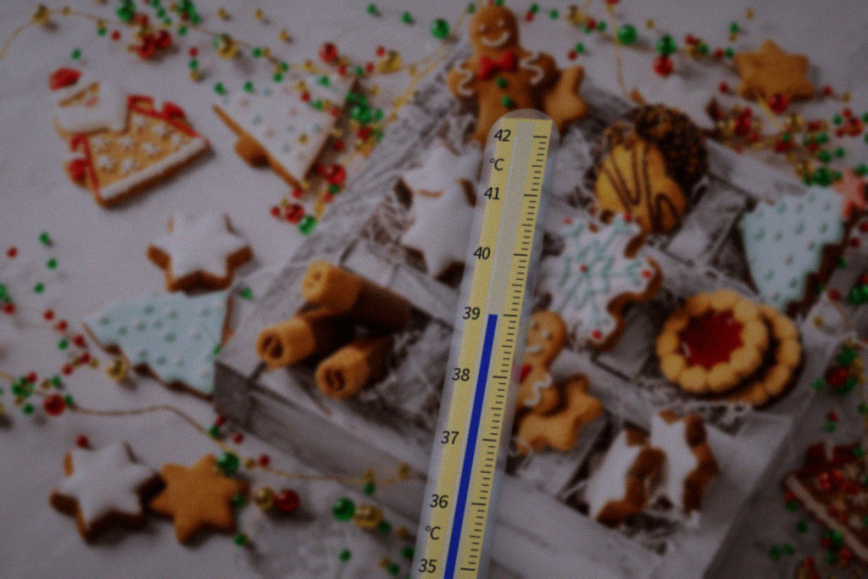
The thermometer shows 39 °C
